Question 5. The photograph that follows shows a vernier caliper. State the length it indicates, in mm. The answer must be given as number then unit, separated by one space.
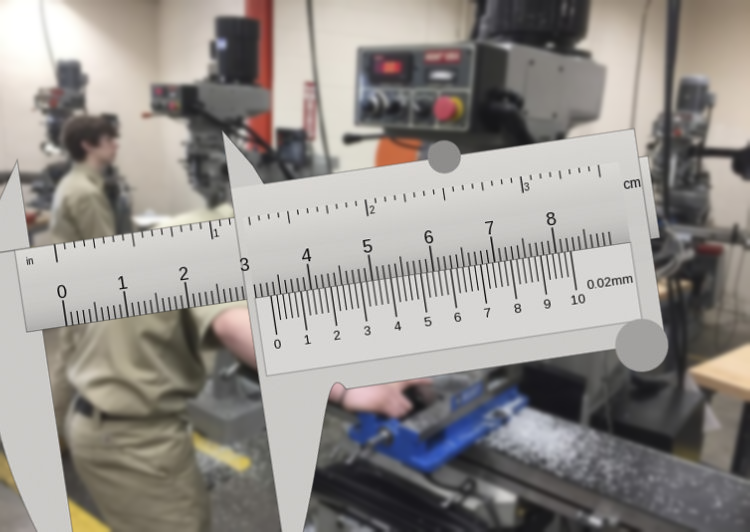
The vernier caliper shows 33.4 mm
